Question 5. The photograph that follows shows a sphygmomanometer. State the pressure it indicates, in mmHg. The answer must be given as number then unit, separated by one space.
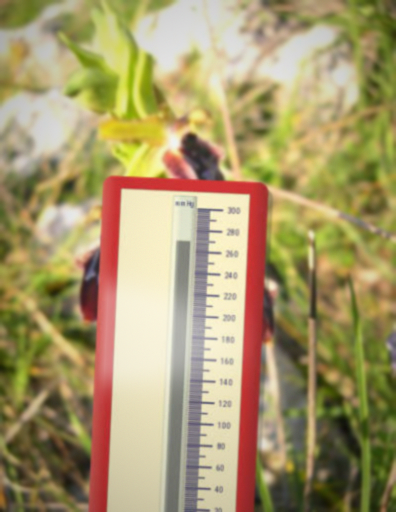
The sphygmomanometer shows 270 mmHg
